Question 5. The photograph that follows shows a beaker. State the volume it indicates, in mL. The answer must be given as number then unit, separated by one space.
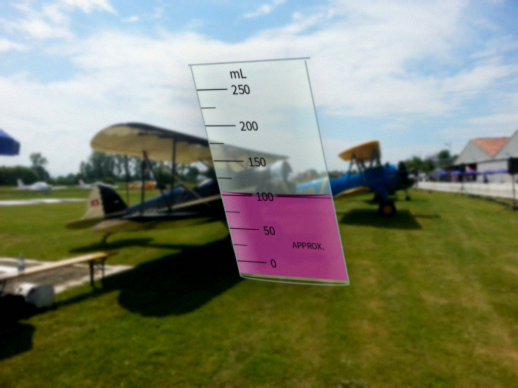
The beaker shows 100 mL
